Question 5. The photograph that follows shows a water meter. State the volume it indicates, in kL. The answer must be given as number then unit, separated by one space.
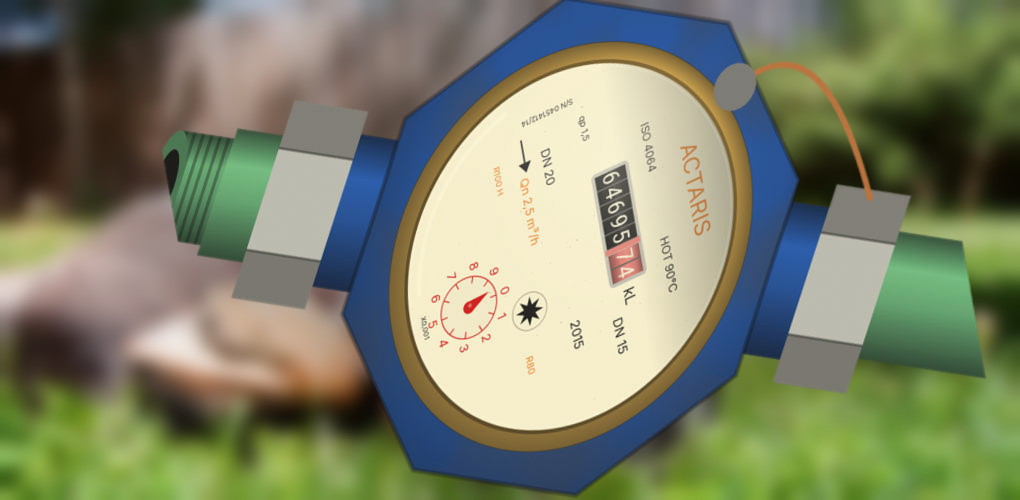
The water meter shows 64695.739 kL
